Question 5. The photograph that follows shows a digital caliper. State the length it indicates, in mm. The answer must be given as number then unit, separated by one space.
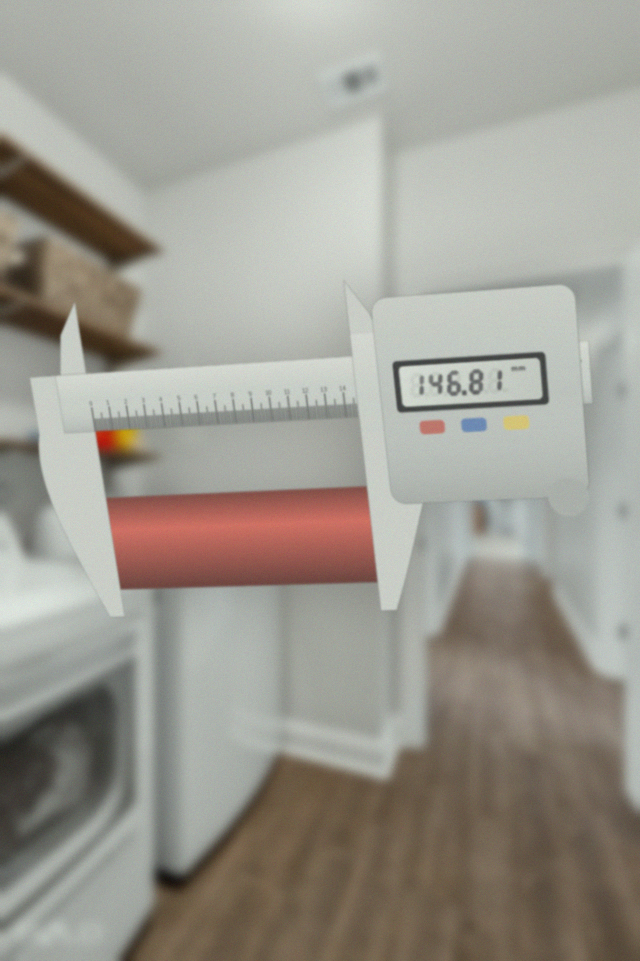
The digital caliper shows 146.81 mm
